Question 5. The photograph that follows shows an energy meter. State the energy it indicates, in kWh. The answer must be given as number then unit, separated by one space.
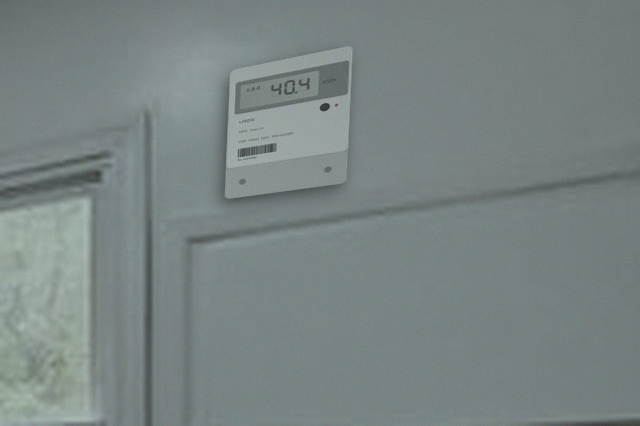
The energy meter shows 40.4 kWh
